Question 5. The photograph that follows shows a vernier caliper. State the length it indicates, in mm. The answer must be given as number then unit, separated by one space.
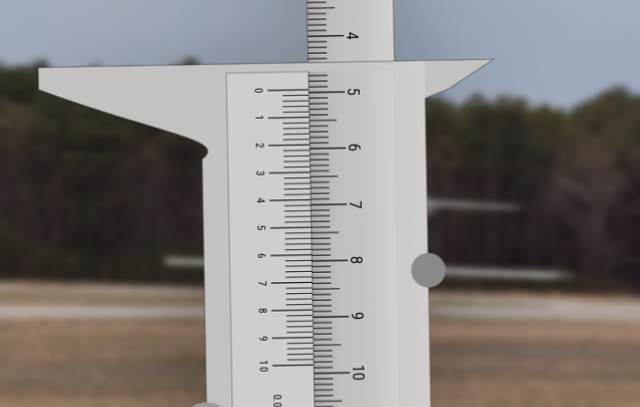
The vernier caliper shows 49.5 mm
